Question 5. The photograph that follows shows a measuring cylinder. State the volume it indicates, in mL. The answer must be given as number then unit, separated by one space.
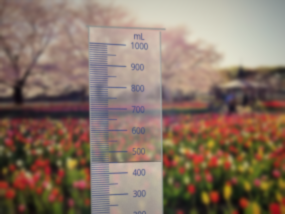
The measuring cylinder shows 450 mL
